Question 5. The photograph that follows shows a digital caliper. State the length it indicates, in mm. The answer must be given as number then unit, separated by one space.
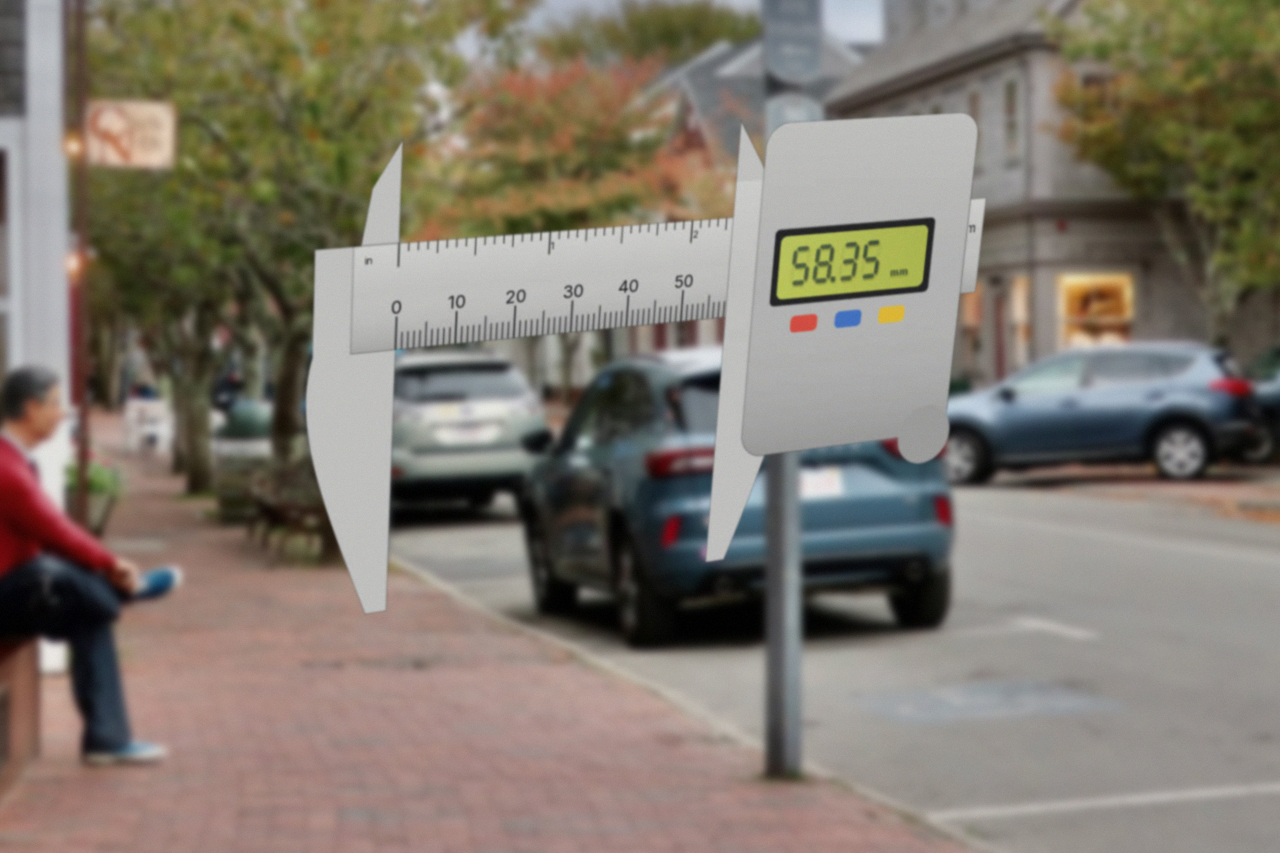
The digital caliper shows 58.35 mm
